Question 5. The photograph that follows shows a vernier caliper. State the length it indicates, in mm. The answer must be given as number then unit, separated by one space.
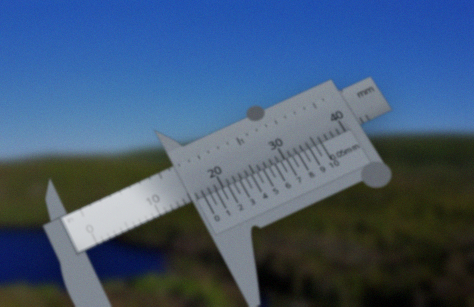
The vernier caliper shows 17.0 mm
